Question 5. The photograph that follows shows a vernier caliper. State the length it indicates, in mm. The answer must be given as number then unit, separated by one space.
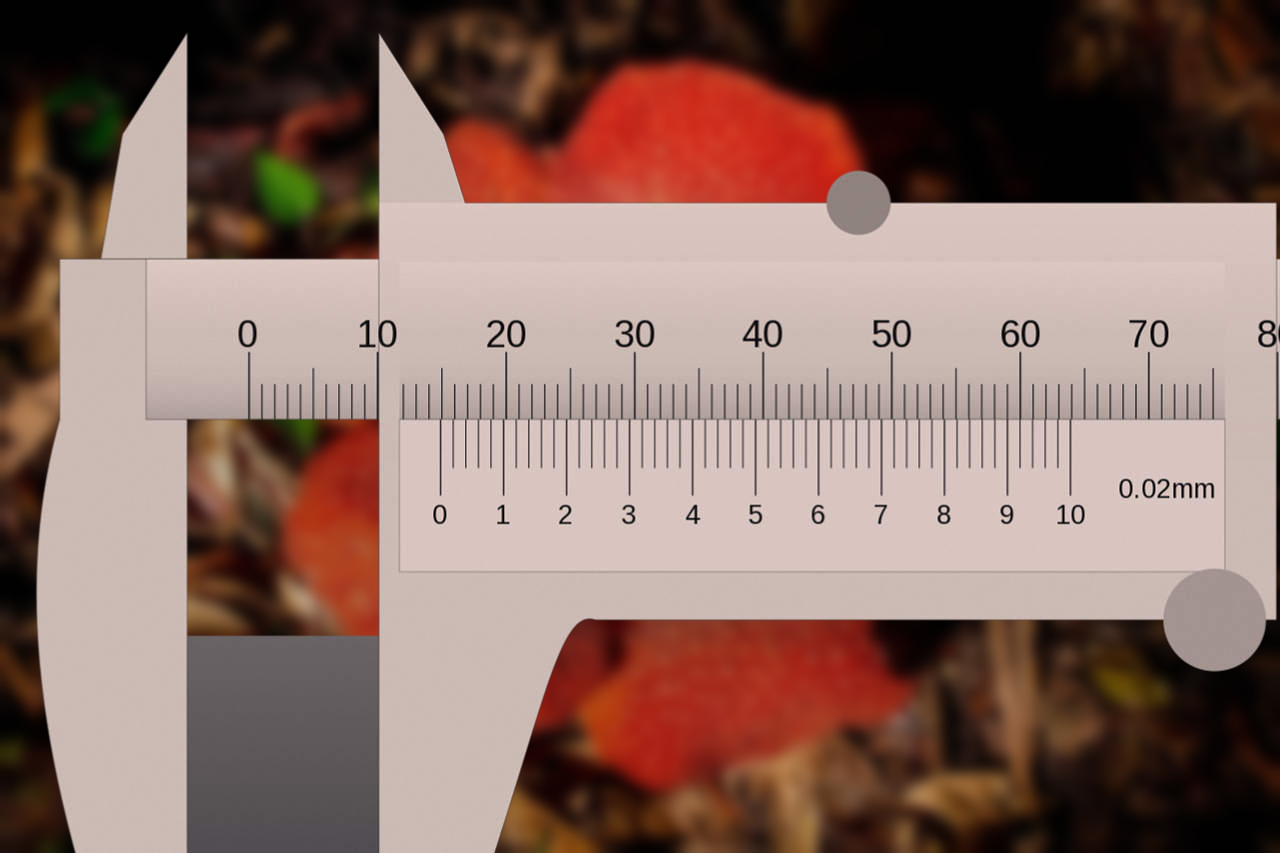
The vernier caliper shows 14.9 mm
